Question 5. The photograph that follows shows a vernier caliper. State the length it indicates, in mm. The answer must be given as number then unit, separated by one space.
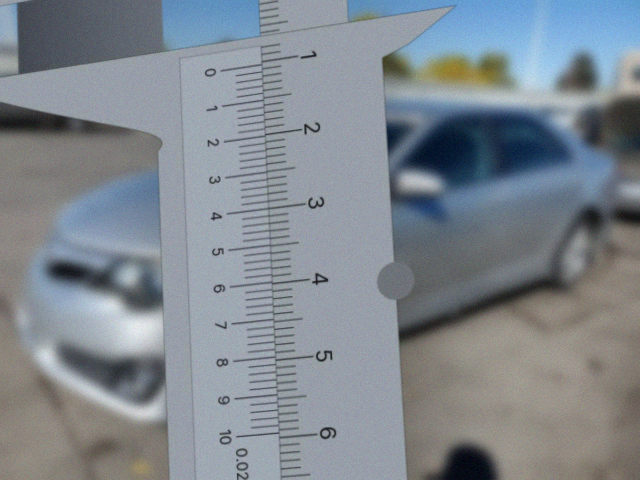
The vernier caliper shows 10.4 mm
